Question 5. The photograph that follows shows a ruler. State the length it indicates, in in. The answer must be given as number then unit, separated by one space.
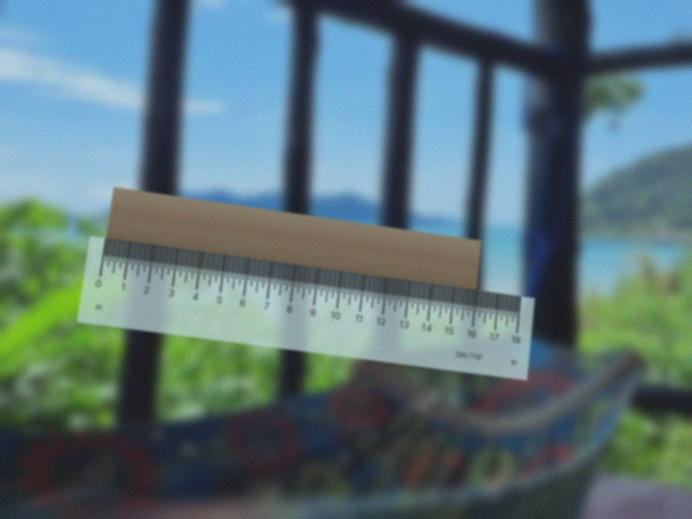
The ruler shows 16 in
